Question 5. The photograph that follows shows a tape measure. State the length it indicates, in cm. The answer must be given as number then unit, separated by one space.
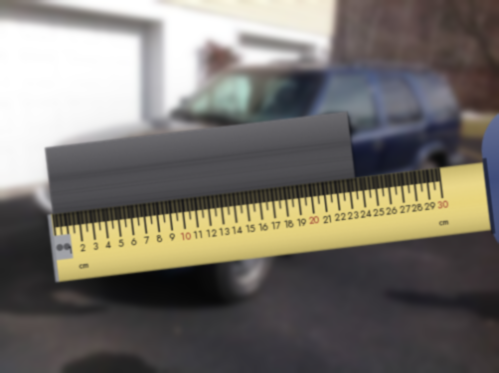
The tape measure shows 23.5 cm
